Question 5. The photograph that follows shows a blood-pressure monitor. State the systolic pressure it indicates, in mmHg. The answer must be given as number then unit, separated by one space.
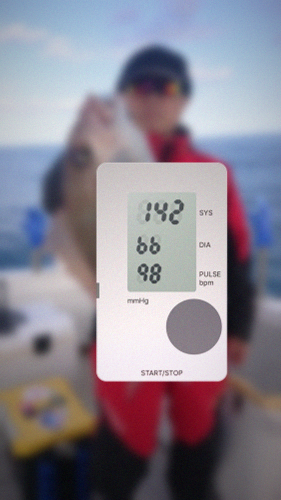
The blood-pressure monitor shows 142 mmHg
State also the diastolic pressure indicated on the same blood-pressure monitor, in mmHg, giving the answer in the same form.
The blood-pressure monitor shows 66 mmHg
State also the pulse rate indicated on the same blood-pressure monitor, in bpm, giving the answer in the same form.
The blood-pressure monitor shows 98 bpm
